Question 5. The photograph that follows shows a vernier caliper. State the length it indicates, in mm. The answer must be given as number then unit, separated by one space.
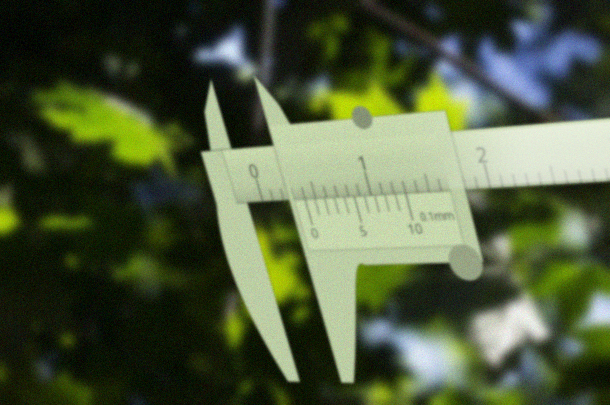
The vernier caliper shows 4.0 mm
